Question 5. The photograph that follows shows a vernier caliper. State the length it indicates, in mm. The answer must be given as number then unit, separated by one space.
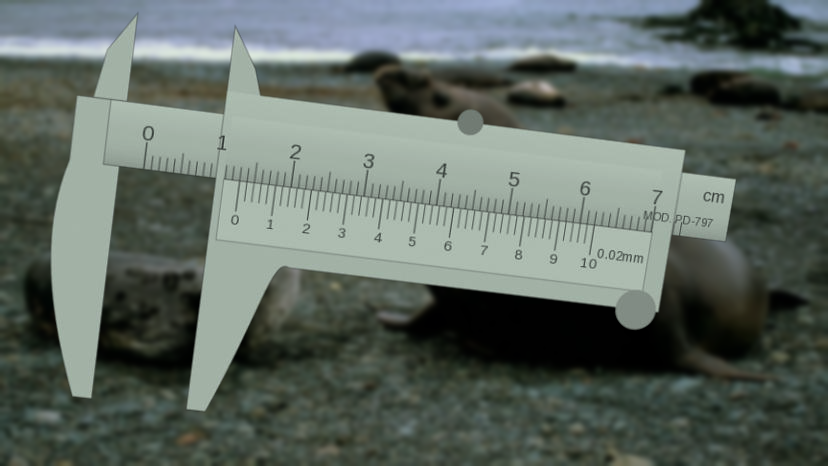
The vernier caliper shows 13.0 mm
